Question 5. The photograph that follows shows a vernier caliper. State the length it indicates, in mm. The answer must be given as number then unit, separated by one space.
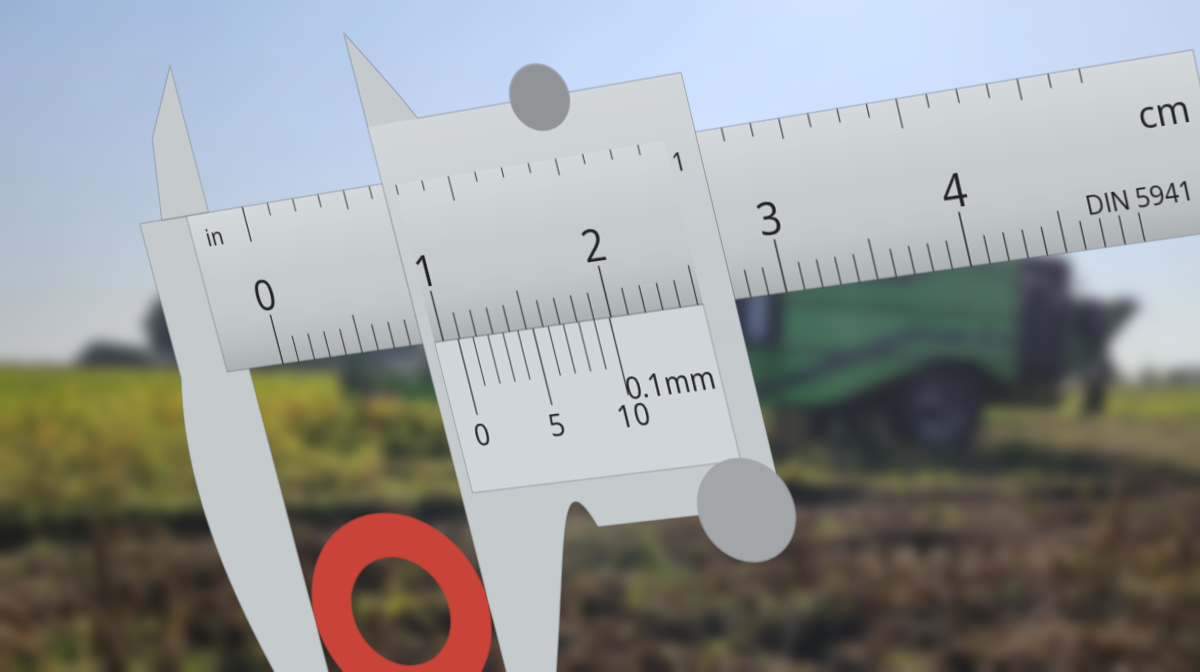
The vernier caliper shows 10.9 mm
